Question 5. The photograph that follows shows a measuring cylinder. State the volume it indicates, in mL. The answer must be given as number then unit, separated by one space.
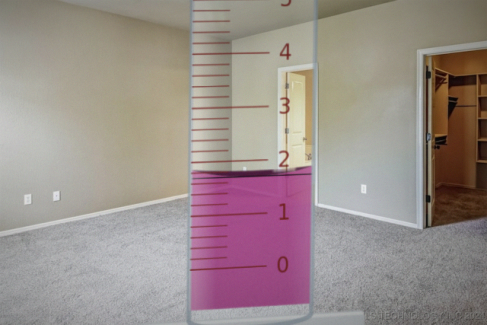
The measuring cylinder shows 1.7 mL
